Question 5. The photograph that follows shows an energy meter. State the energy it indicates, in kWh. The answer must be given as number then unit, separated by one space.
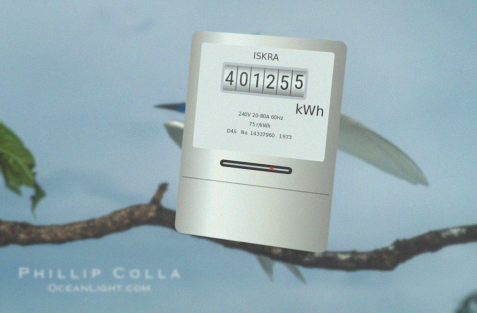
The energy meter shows 401255 kWh
